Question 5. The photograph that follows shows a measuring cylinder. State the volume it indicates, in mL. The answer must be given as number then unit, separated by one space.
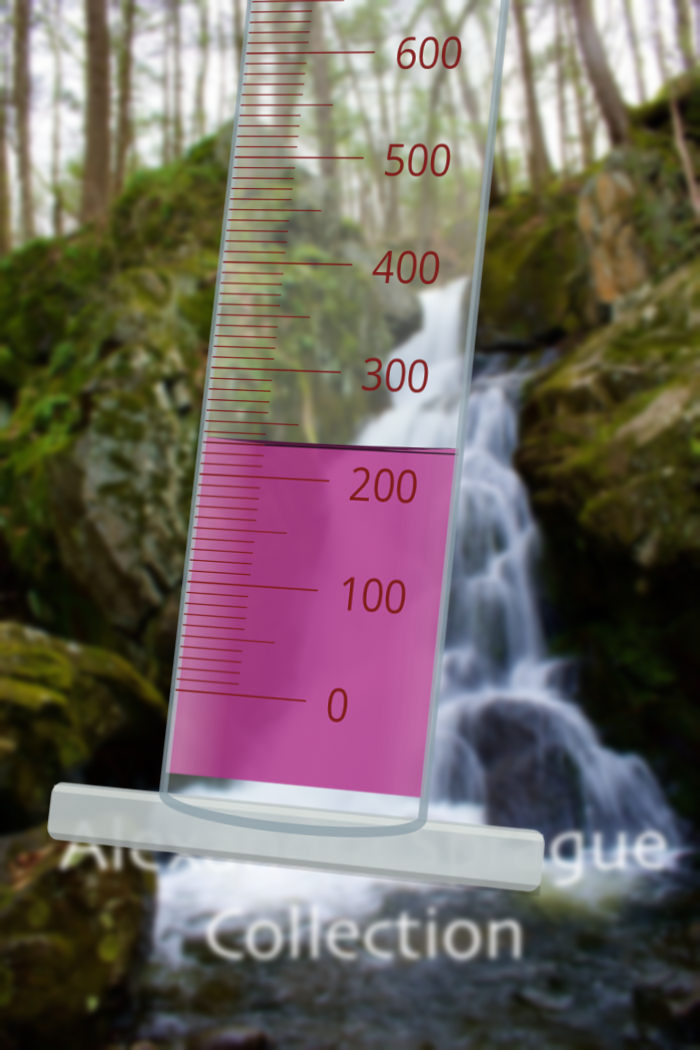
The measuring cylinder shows 230 mL
